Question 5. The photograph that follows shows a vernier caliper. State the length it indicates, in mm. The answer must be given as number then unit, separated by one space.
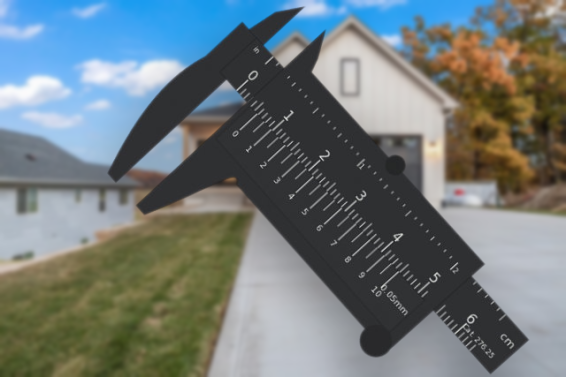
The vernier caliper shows 5.8 mm
